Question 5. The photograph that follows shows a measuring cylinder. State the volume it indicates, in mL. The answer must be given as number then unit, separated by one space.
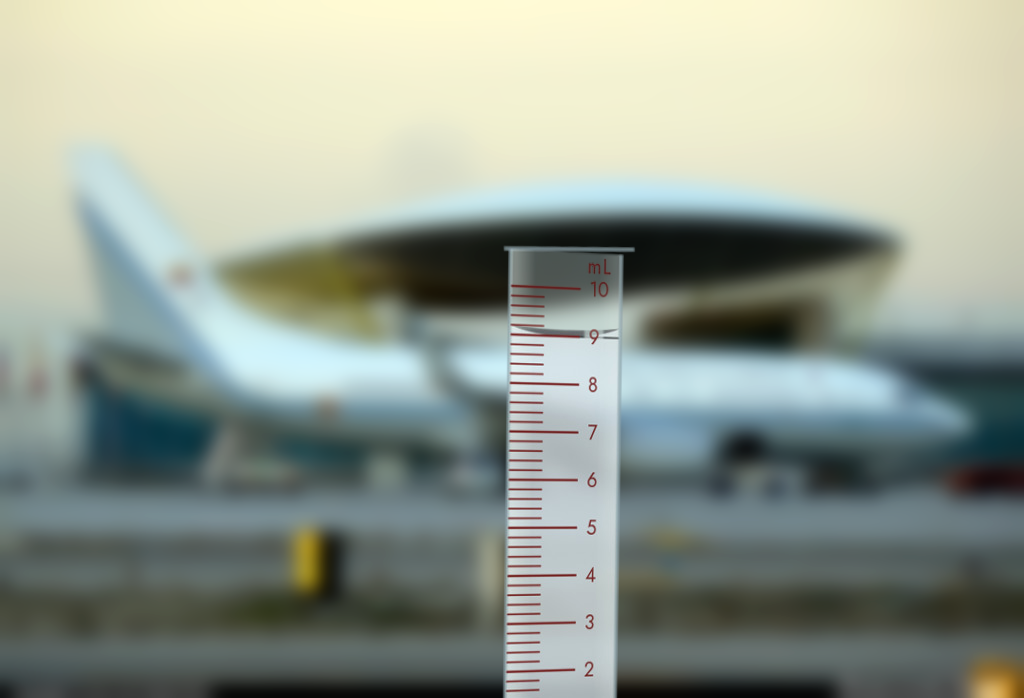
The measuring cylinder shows 9 mL
